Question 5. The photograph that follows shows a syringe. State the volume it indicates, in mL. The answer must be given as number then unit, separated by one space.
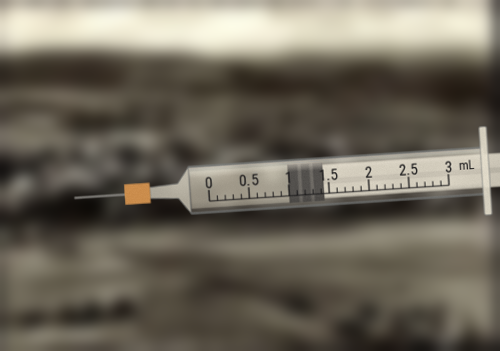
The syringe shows 1 mL
